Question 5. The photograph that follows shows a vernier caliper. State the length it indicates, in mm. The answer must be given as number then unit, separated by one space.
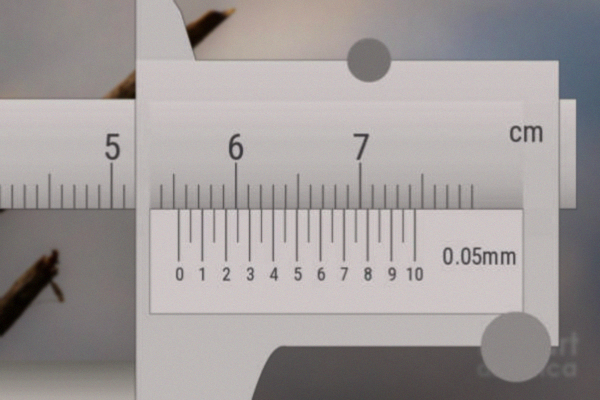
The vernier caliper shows 55.4 mm
